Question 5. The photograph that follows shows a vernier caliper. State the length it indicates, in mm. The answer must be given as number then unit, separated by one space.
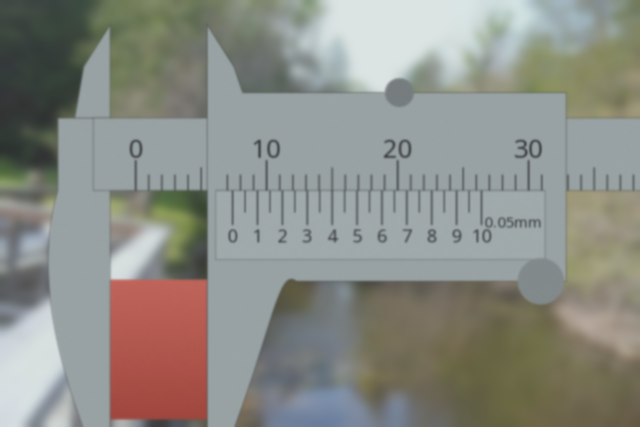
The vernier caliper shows 7.4 mm
